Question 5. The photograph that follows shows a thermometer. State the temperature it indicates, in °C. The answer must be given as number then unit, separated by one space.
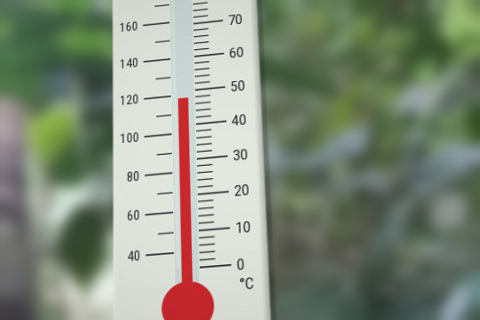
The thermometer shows 48 °C
